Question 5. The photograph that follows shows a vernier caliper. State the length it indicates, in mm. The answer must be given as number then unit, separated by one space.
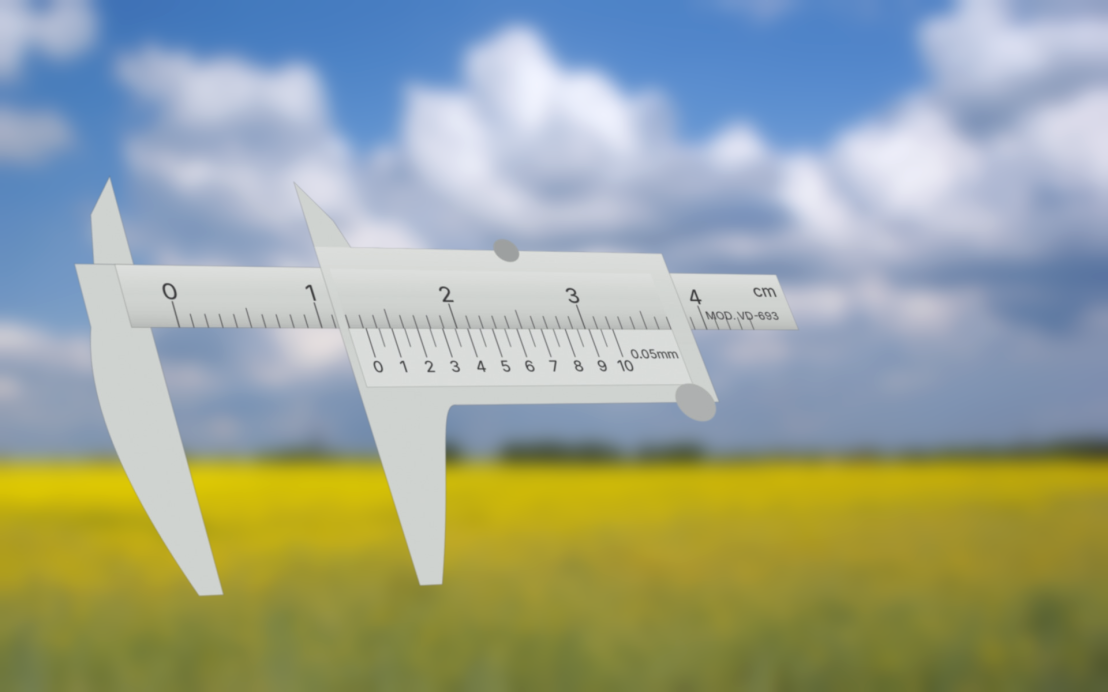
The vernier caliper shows 13.2 mm
